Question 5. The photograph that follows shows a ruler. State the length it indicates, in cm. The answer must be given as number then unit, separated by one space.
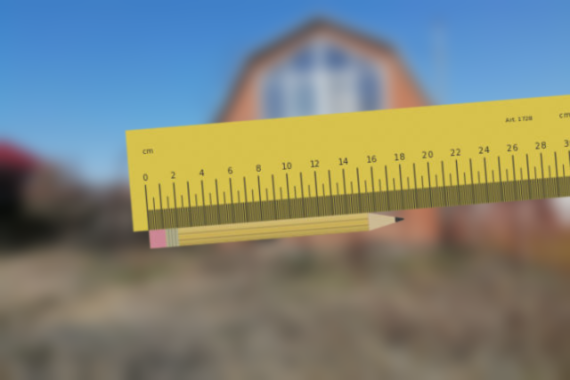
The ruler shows 18 cm
